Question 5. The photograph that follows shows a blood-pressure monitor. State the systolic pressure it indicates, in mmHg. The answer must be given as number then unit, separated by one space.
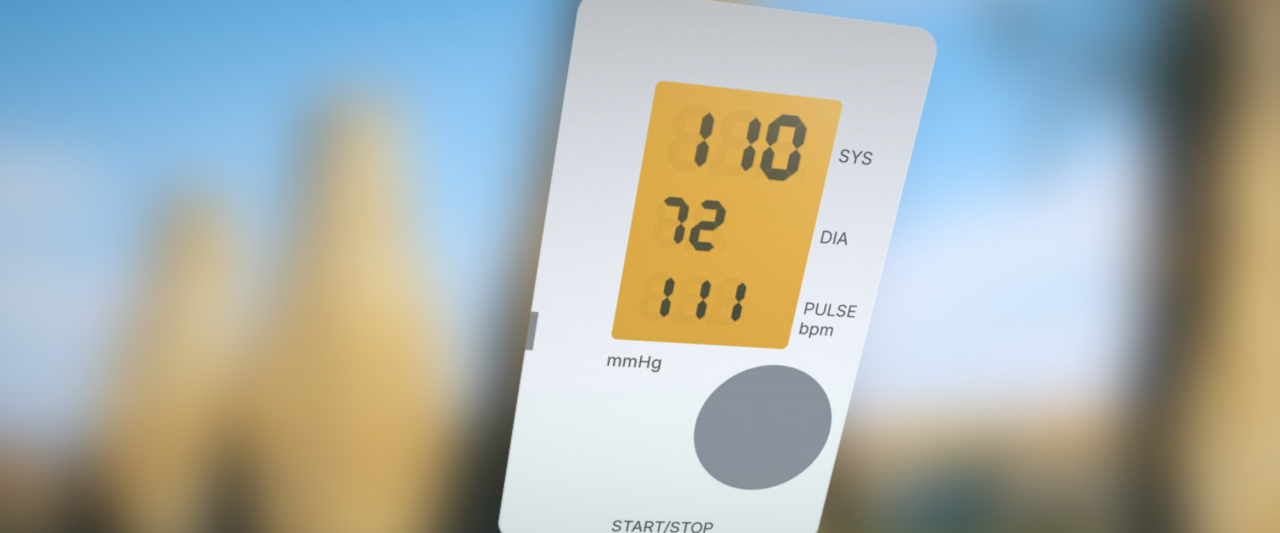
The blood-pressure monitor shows 110 mmHg
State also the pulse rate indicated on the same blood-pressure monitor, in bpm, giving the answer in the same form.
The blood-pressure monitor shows 111 bpm
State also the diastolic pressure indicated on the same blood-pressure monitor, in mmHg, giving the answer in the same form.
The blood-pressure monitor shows 72 mmHg
